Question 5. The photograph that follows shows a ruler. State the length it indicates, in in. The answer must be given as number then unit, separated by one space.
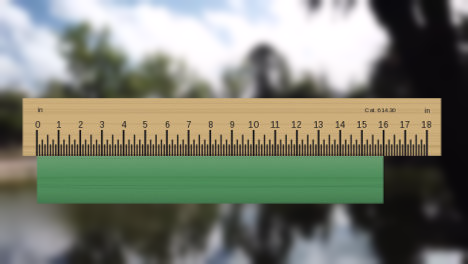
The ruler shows 16 in
